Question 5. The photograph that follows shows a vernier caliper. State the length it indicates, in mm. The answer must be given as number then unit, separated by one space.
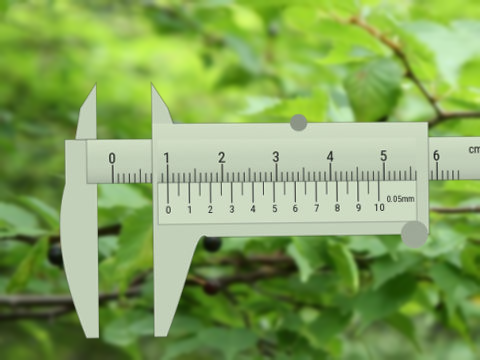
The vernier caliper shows 10.0 mm
